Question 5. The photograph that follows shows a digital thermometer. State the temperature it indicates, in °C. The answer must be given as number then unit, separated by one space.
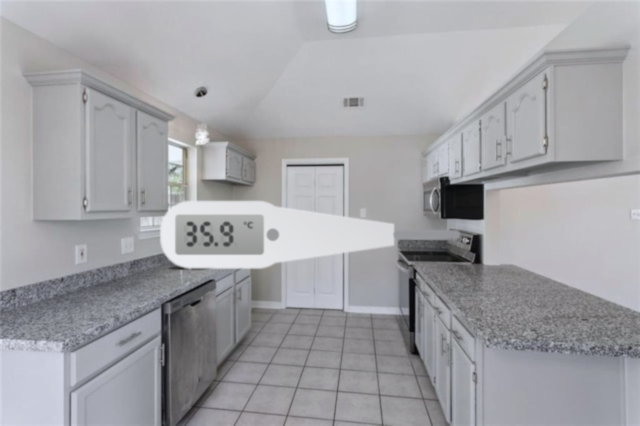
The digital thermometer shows 35.9 °C
